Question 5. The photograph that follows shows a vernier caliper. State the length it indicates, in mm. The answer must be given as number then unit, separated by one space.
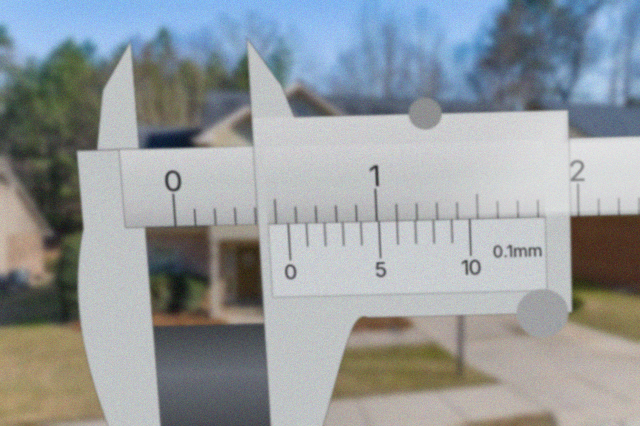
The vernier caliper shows 5.6 mm
